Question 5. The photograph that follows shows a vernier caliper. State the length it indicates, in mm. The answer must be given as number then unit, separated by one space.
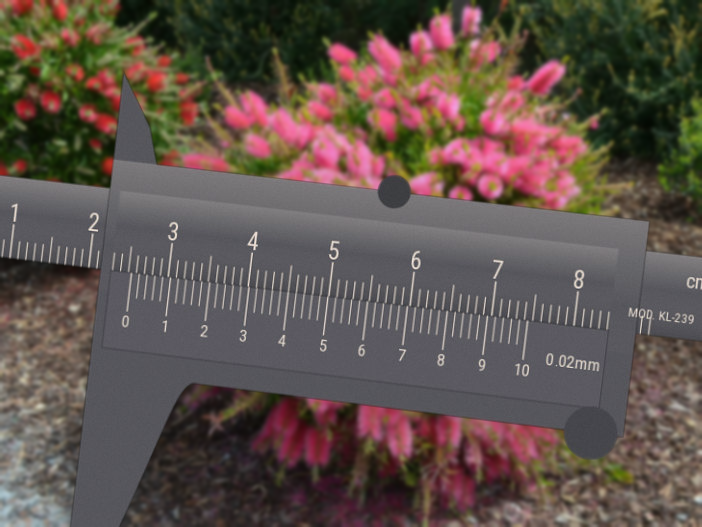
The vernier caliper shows 25.4 mm
